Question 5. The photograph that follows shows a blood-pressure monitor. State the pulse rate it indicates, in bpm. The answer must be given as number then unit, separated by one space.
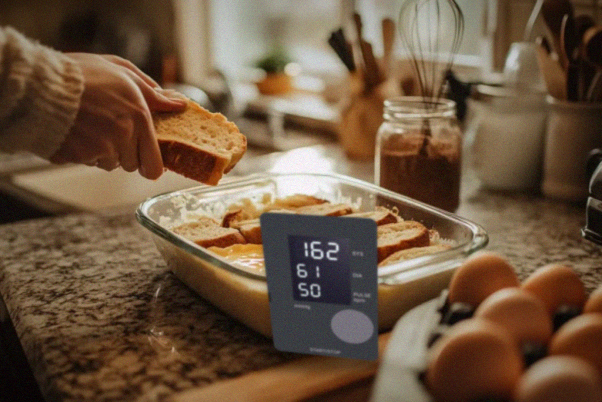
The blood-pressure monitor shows 50 bpm
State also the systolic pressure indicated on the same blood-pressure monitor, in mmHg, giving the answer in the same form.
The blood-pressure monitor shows 162 mmHg
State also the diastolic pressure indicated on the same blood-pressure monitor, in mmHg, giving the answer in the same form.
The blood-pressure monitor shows 61 mmHg
